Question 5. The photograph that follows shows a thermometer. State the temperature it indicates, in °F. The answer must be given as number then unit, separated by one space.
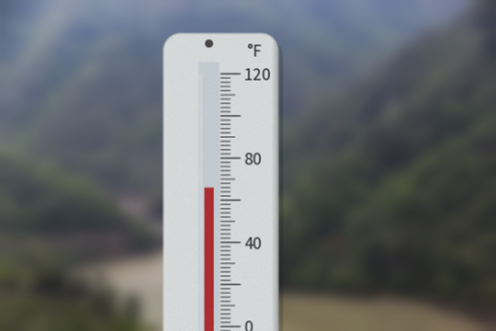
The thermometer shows 66 °F
